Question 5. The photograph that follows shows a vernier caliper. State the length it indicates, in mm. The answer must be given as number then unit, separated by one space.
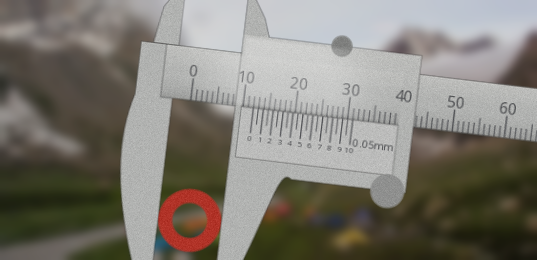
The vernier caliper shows 12.0 mm
